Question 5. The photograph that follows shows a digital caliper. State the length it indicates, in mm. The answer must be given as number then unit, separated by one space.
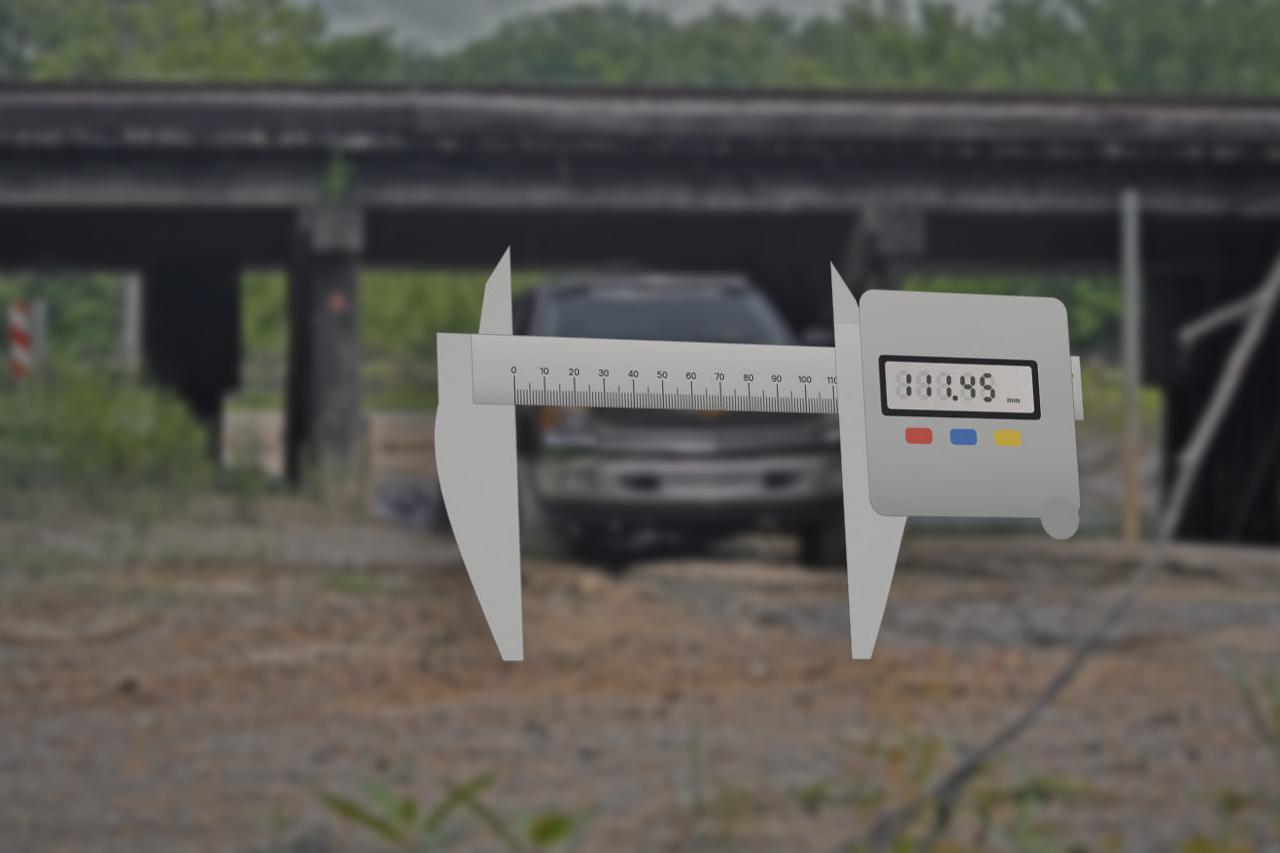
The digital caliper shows 111.45 mm
